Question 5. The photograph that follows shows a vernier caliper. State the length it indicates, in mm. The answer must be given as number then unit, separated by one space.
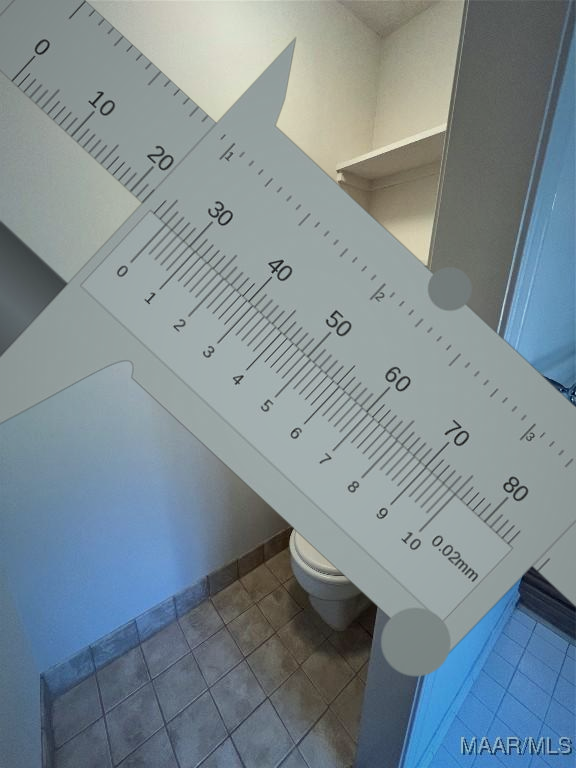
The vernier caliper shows 26.0 mm
